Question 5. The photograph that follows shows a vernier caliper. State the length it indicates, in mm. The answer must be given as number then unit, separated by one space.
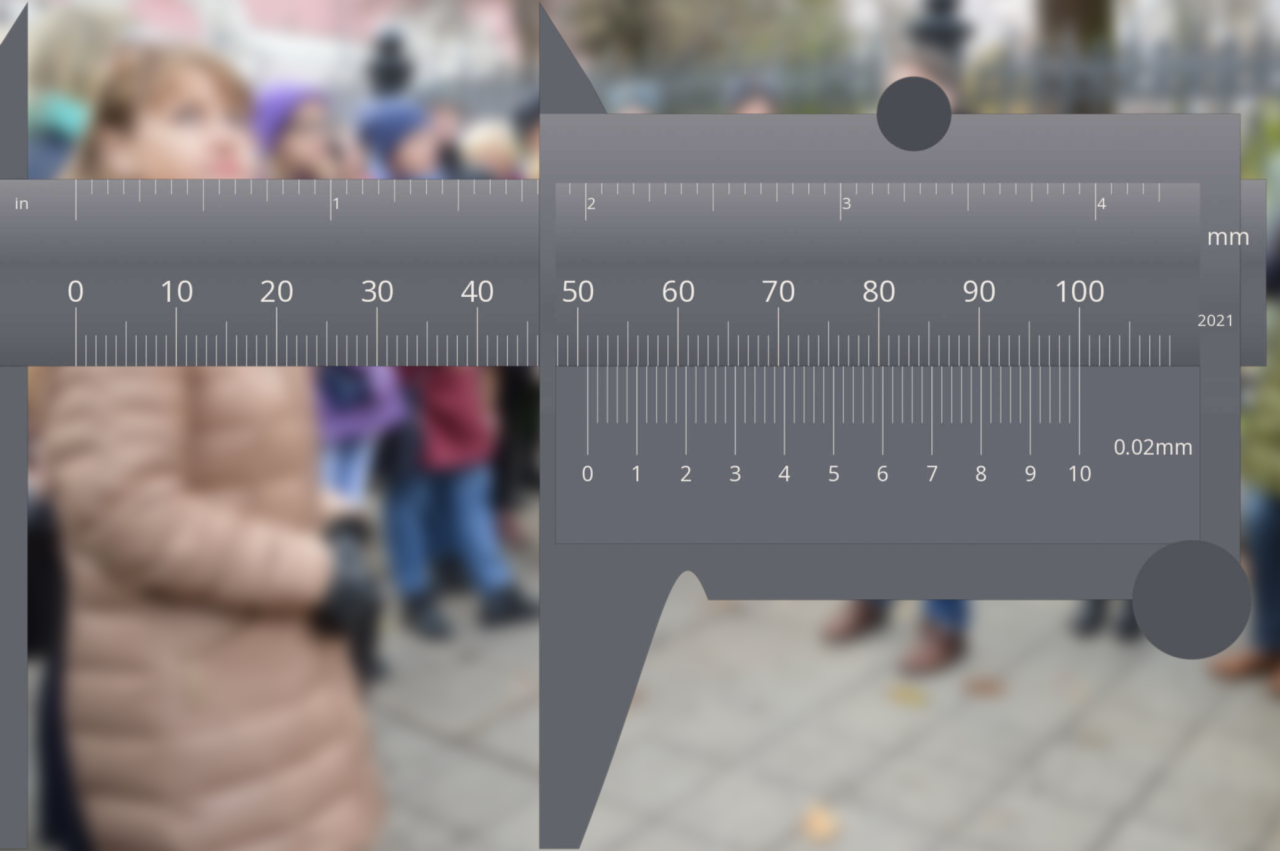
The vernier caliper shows 51.0 mm
